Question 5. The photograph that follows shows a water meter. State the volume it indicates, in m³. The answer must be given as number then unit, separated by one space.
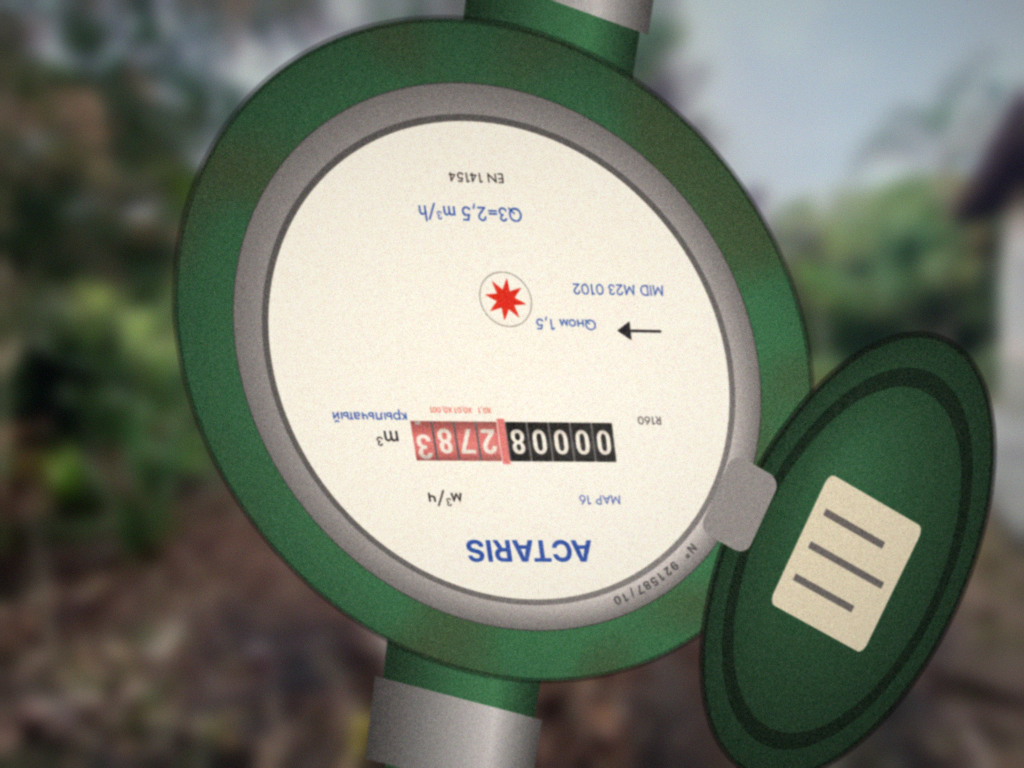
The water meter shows 8.2783 m³
